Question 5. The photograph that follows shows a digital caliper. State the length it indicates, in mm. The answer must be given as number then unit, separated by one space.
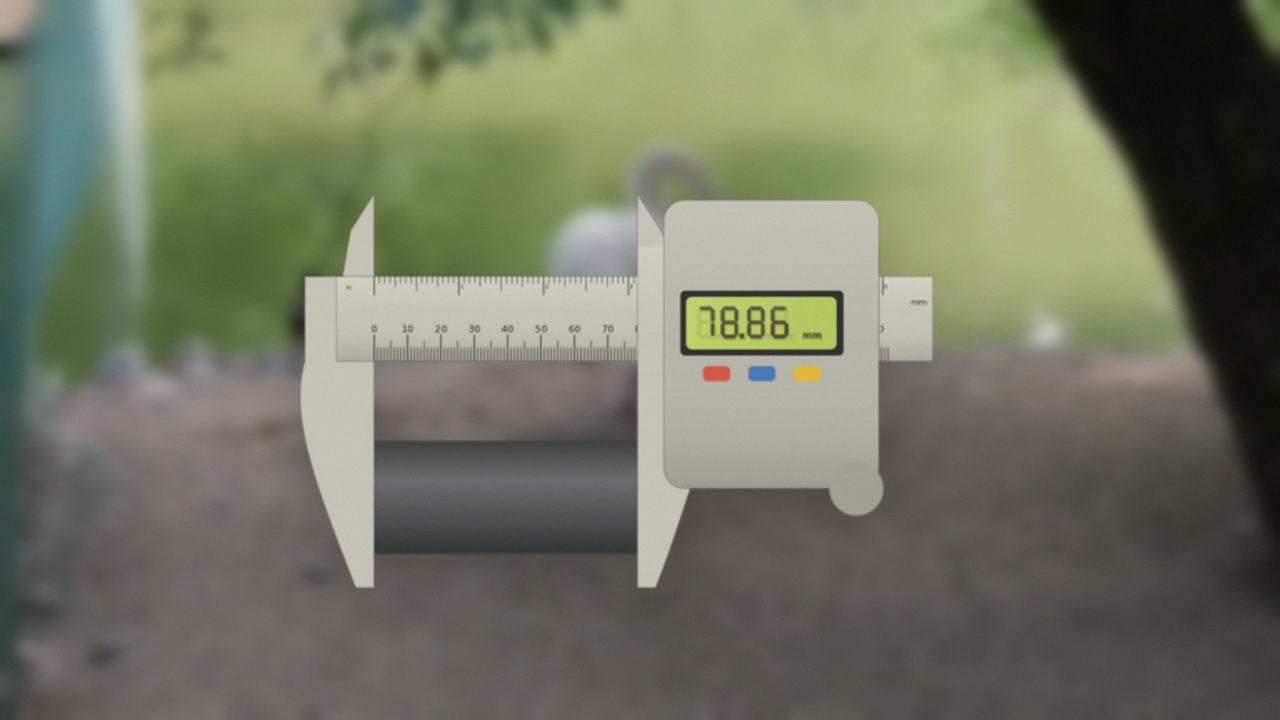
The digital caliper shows 78.86 mm
